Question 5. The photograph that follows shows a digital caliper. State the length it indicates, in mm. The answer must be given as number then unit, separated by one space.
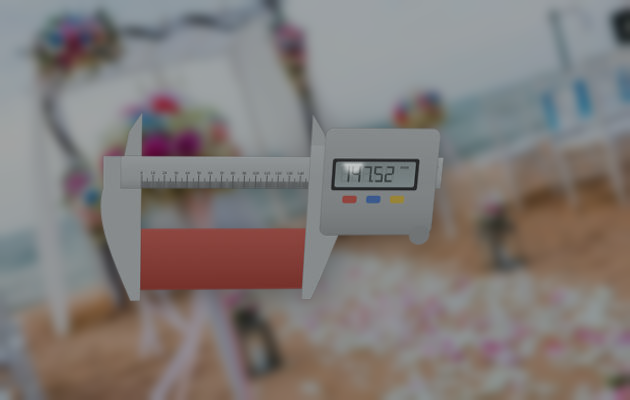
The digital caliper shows 147.52 mm
